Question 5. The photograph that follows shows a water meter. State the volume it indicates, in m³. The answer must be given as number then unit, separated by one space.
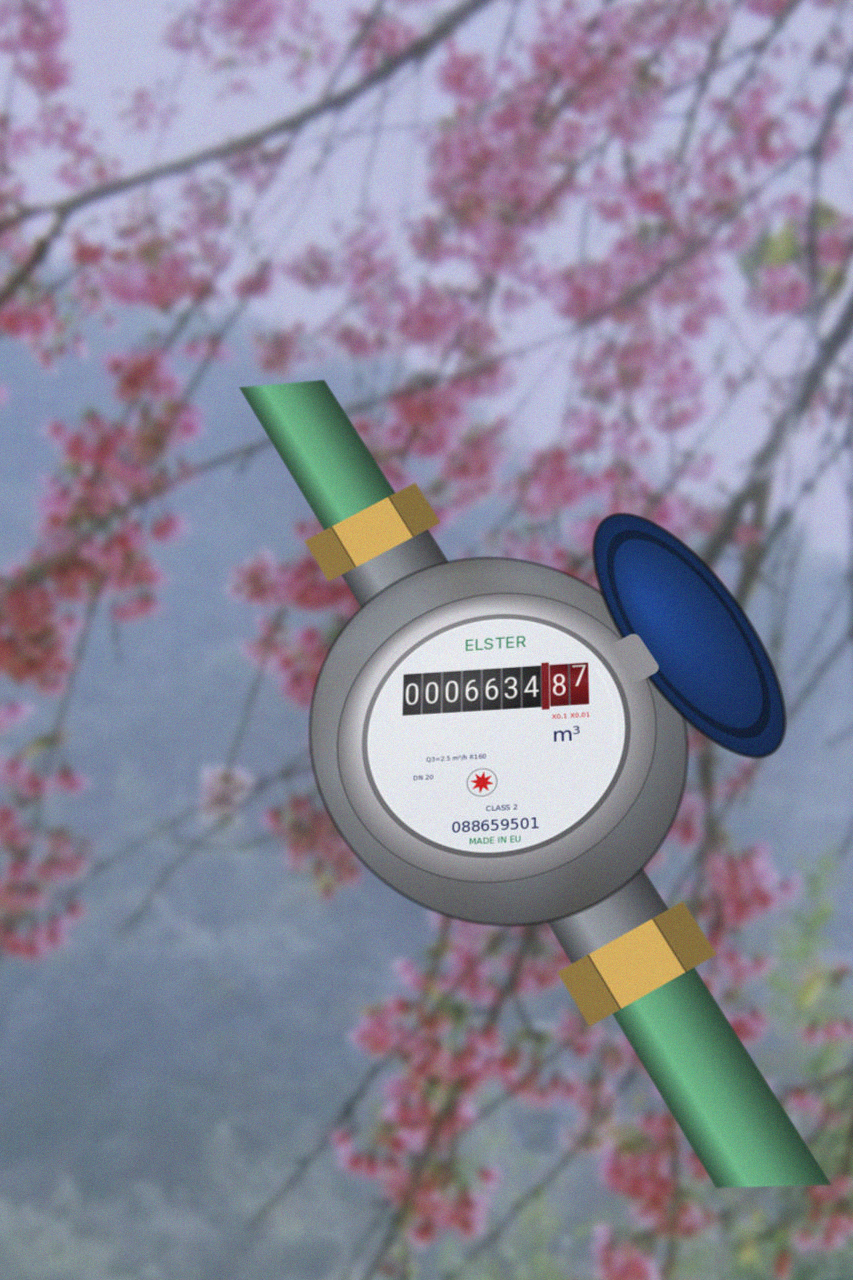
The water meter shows 6634.87 m³
